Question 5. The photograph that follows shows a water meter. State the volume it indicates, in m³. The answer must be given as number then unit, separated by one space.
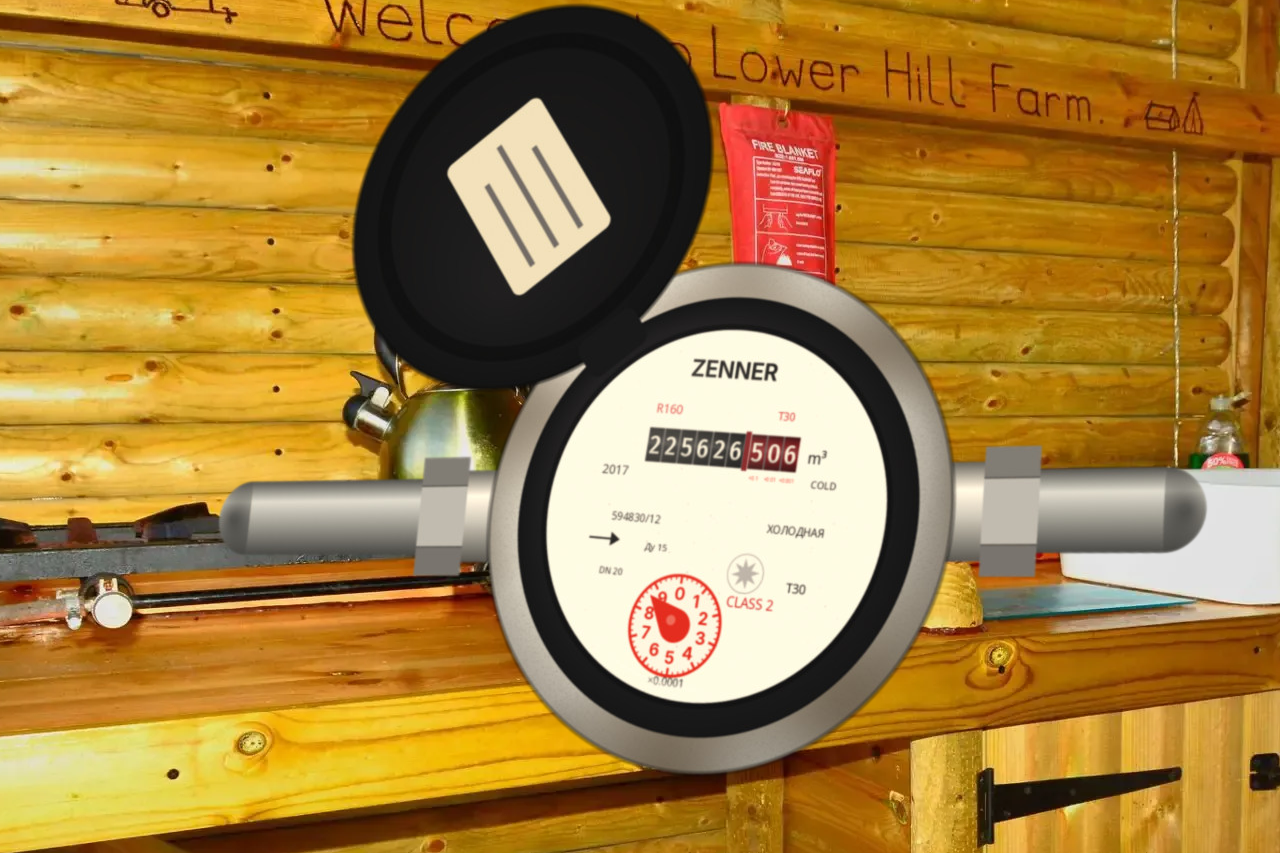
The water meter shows 225626.5068 m³
